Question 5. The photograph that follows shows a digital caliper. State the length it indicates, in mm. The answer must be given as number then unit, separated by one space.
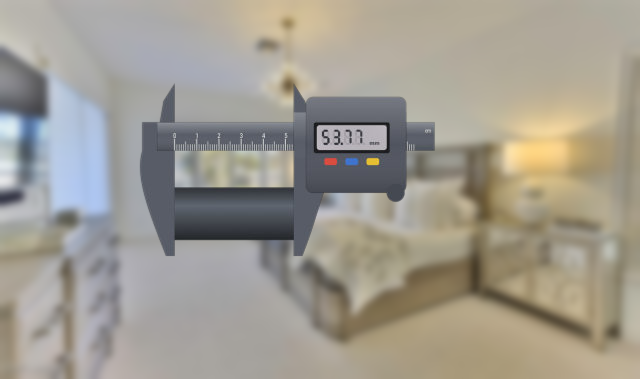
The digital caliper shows 53.77 mm
